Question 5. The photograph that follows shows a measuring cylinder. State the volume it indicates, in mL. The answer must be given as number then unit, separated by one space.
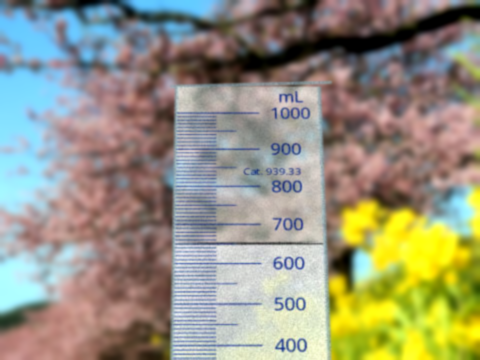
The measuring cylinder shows 650 mL
